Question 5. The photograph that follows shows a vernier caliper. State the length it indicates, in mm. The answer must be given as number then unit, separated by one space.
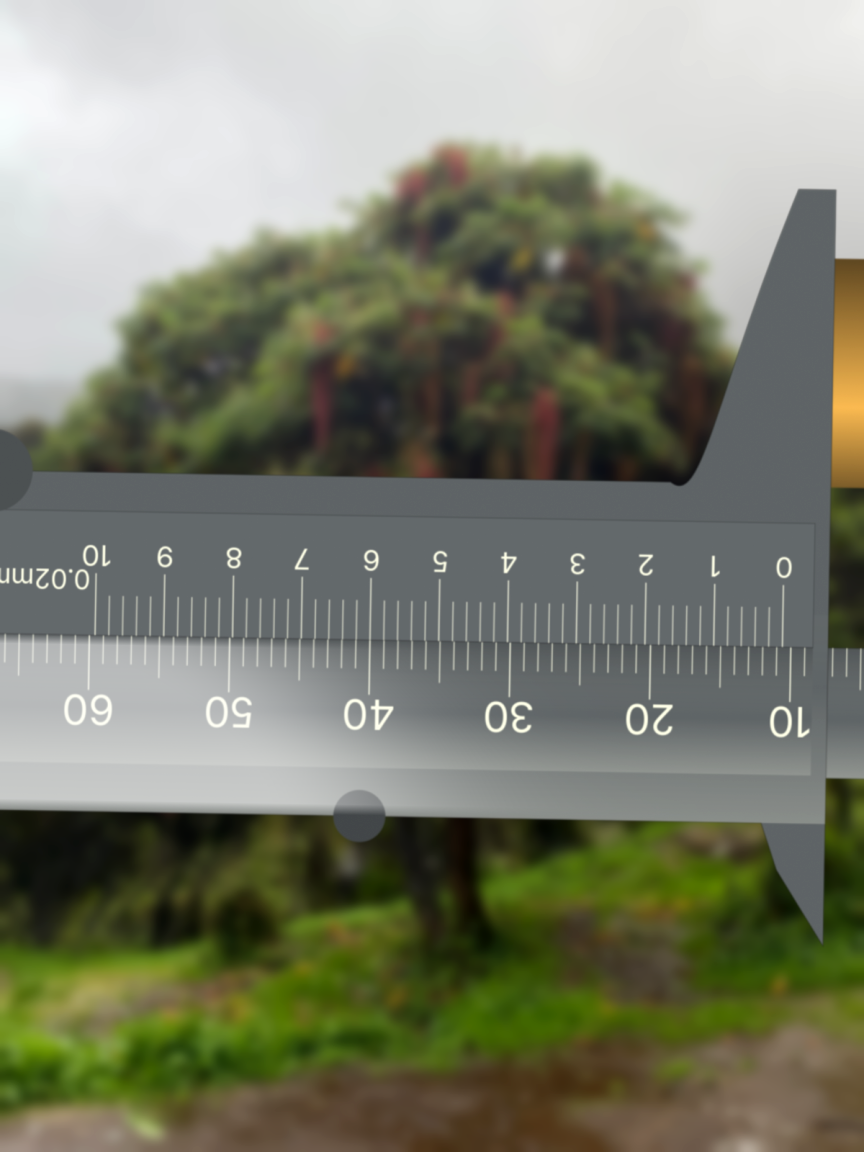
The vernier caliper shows 10.6 mm
